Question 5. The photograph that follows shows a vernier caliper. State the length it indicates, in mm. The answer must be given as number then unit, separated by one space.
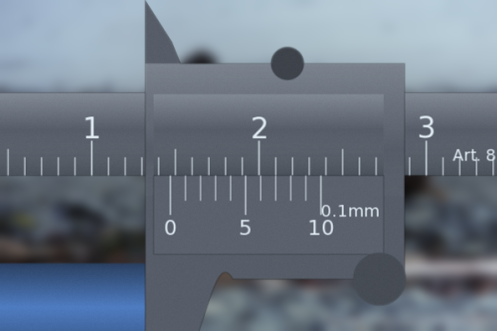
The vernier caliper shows 14.7 mm
